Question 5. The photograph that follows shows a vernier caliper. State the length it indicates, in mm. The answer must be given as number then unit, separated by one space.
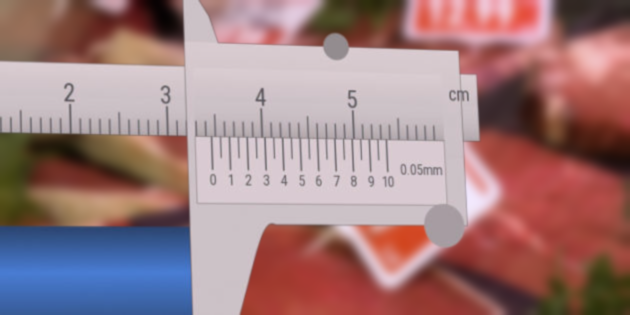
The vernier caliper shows 34.6 mm
